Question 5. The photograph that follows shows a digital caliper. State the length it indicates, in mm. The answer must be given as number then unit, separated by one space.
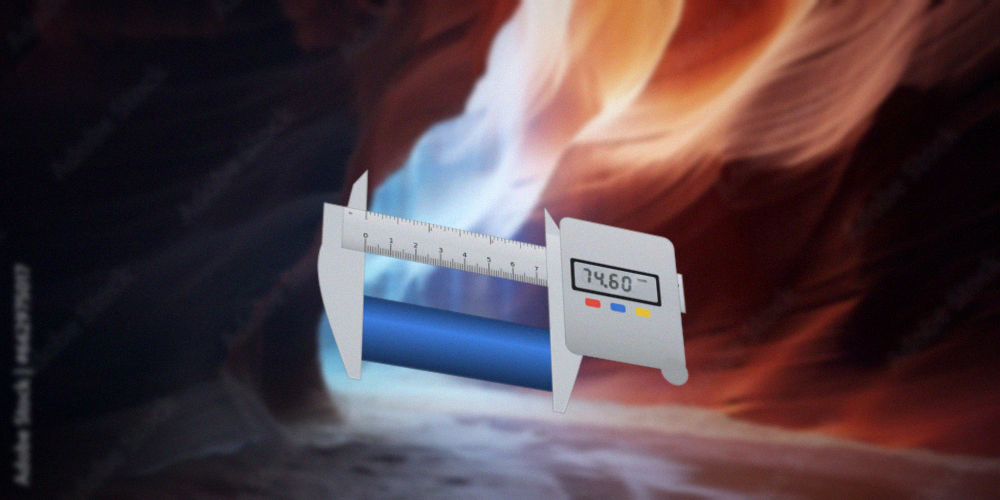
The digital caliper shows 74.60 mm
